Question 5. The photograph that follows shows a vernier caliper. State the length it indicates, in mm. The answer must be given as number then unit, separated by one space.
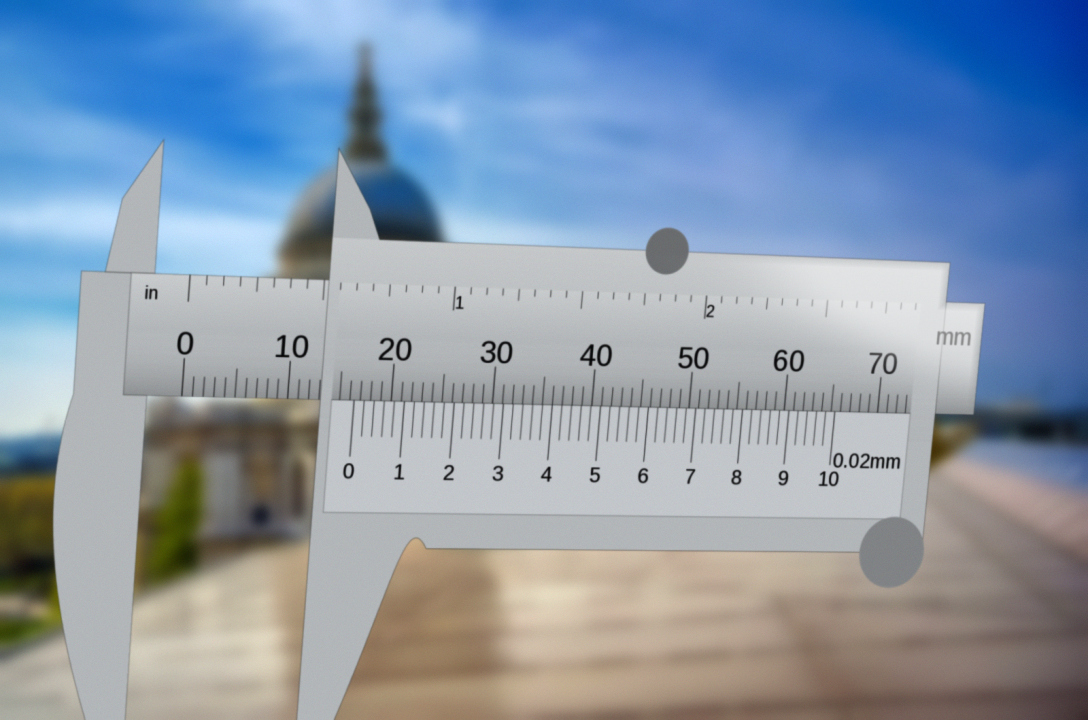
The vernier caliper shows 16.4 mm
